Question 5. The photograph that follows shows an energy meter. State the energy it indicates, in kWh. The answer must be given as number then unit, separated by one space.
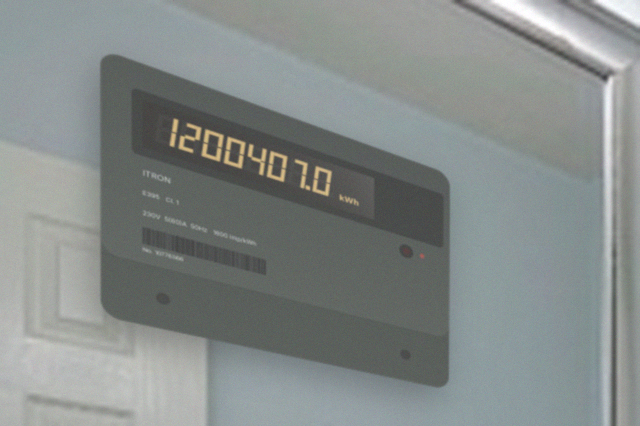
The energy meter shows 1200407.0 kWh
